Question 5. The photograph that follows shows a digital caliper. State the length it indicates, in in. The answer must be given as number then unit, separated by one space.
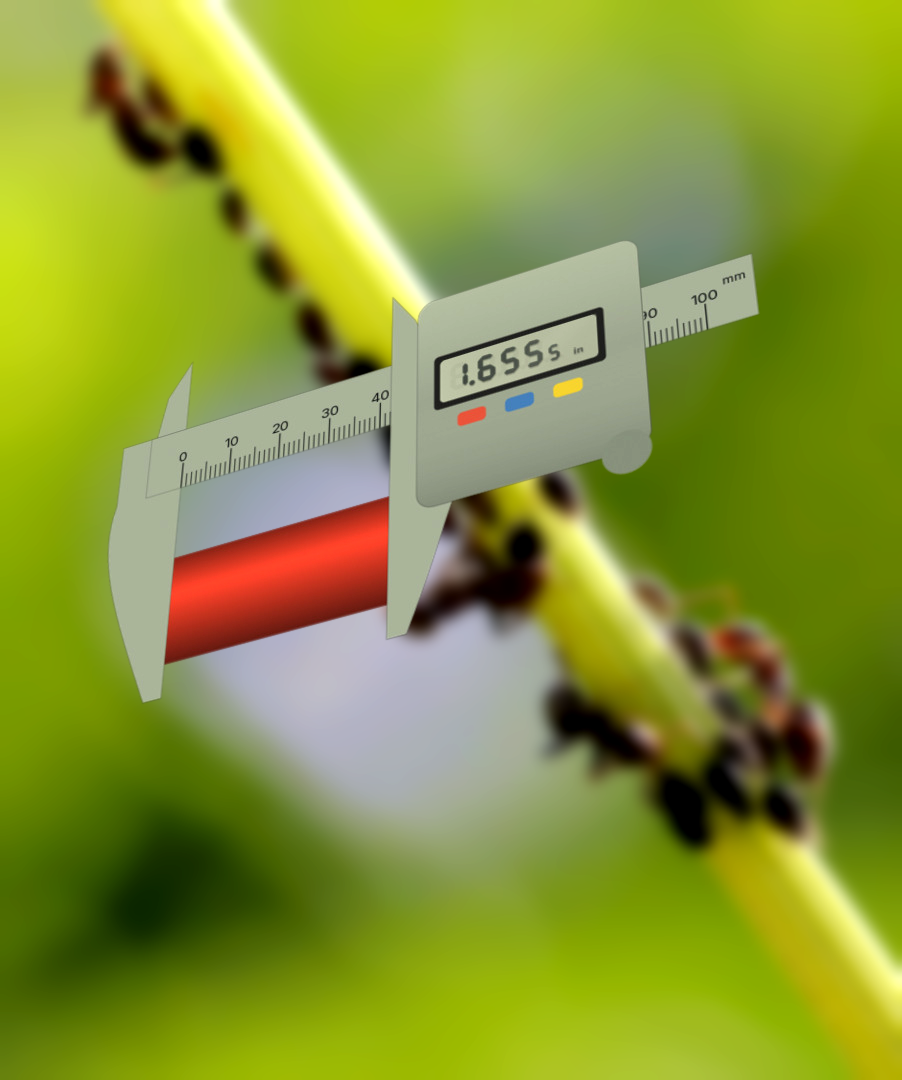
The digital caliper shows 1.6555 in
